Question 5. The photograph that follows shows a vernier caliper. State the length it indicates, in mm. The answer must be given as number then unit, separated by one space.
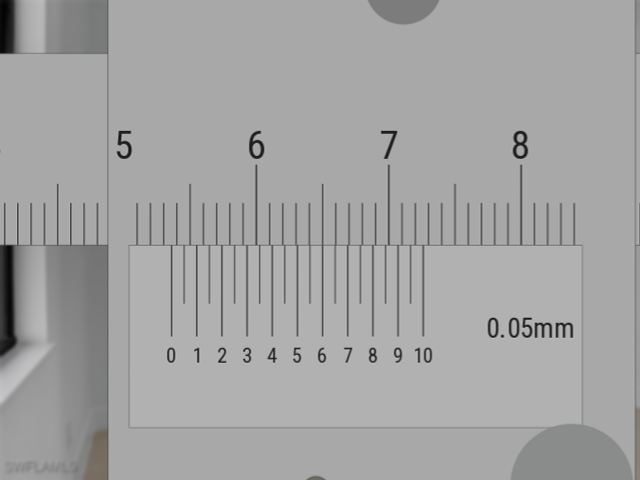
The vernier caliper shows 53.6 mm
